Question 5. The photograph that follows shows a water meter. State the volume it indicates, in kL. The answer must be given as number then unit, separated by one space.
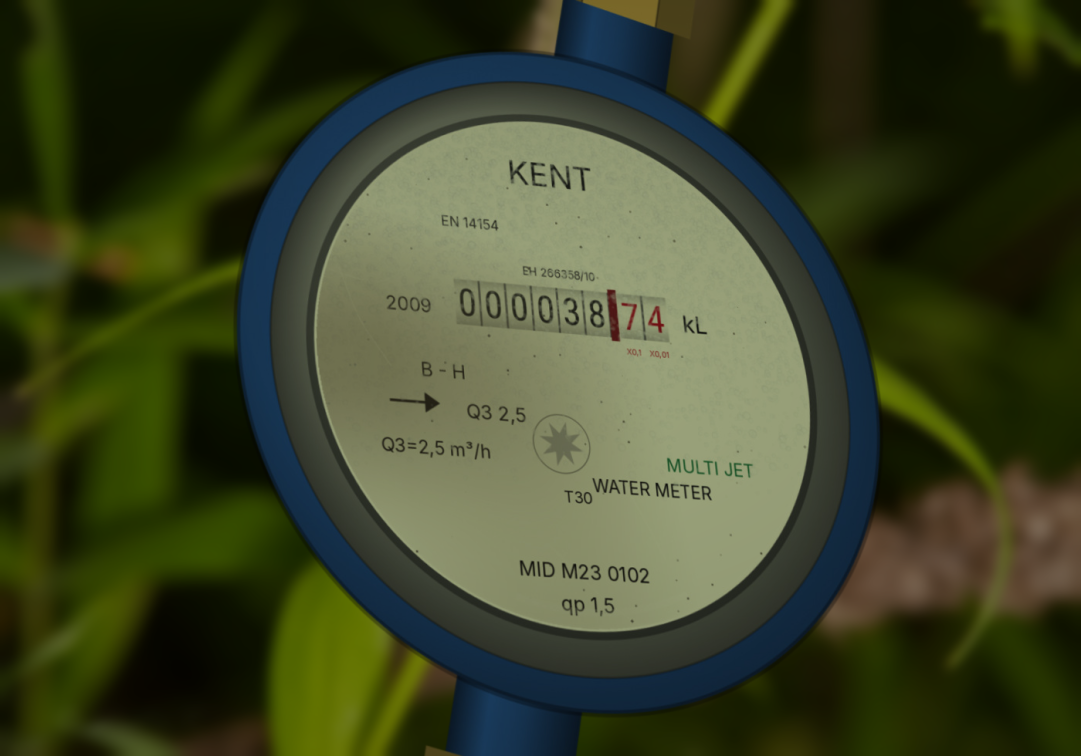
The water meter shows 38.74 kL
